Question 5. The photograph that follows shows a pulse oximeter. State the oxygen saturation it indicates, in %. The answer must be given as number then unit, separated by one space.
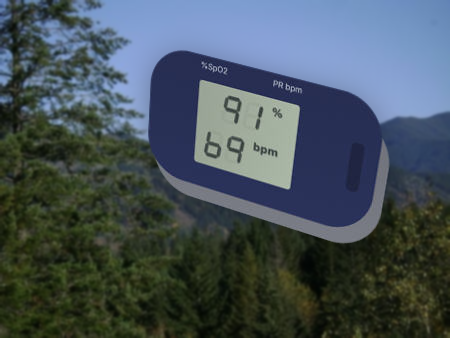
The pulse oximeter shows 91 %
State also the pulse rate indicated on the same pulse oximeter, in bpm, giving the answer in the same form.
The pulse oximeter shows 69 bpm
